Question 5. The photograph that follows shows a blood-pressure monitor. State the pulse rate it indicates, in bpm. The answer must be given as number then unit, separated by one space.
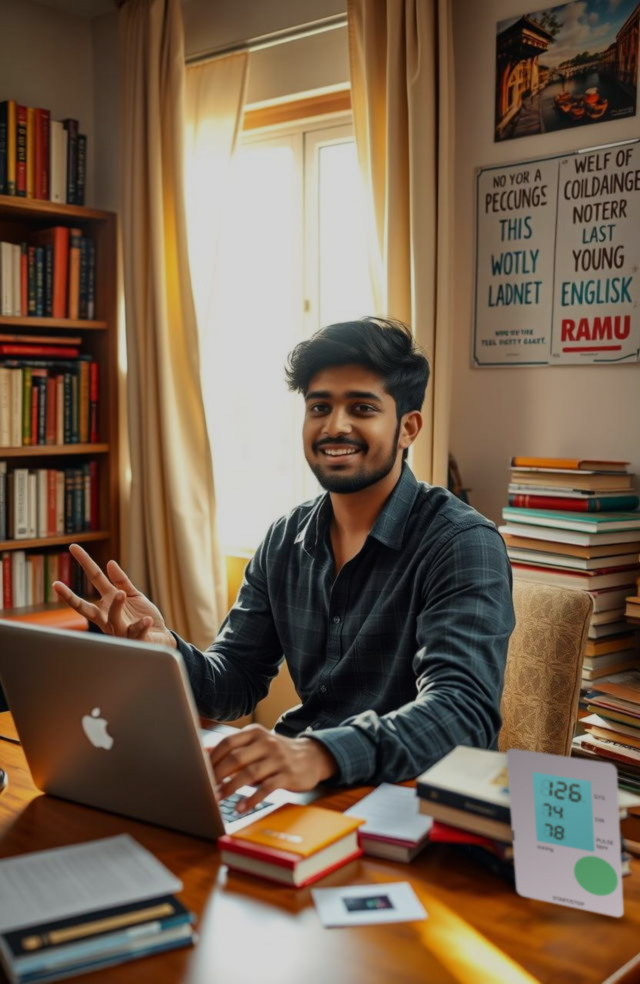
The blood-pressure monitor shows 78 bpm
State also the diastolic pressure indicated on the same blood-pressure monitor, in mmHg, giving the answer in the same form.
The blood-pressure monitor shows 74 mmHg
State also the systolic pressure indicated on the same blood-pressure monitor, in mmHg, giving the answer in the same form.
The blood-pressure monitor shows 126 mmHg
